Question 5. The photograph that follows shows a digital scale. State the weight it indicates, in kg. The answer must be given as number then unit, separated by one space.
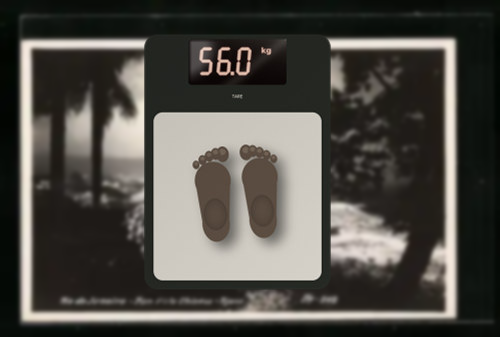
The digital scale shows 56.0 kg
